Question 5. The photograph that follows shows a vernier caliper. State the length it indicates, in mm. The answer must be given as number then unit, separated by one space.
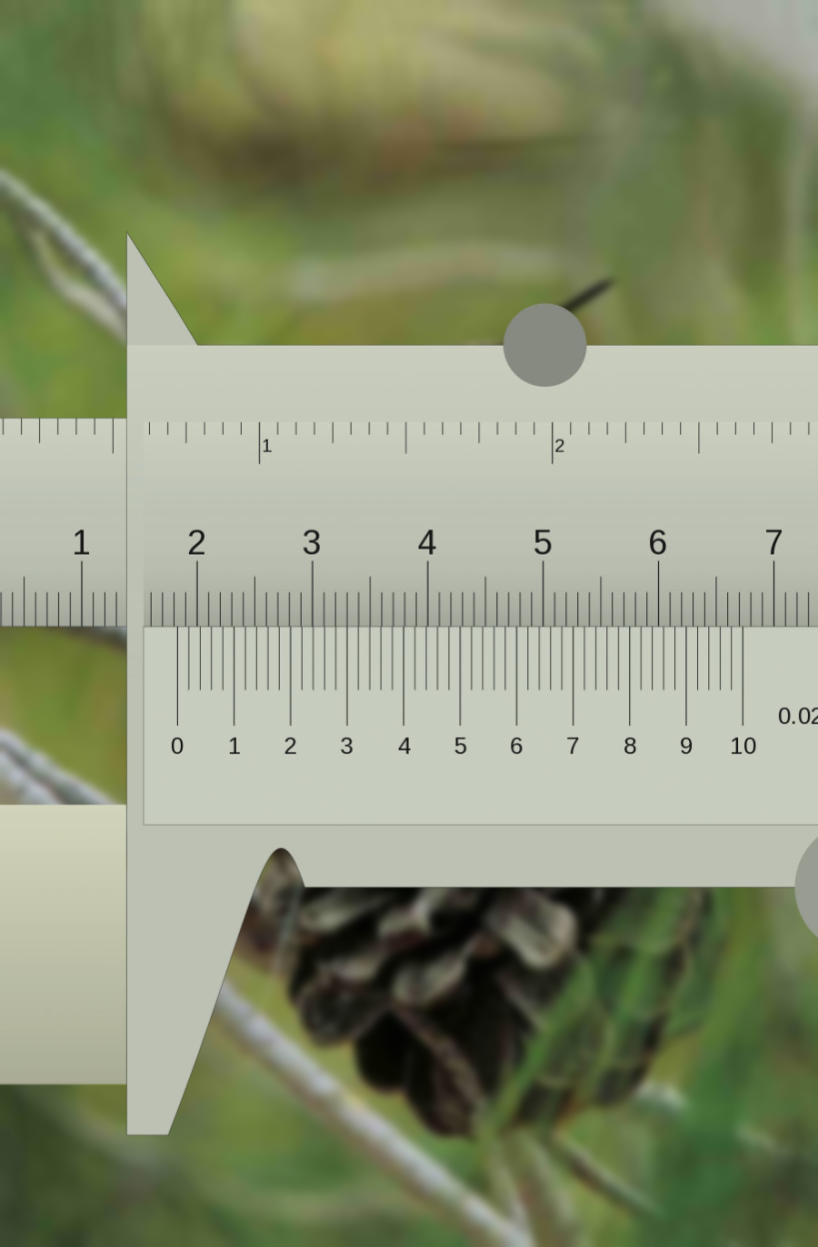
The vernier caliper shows 18.3 mm
